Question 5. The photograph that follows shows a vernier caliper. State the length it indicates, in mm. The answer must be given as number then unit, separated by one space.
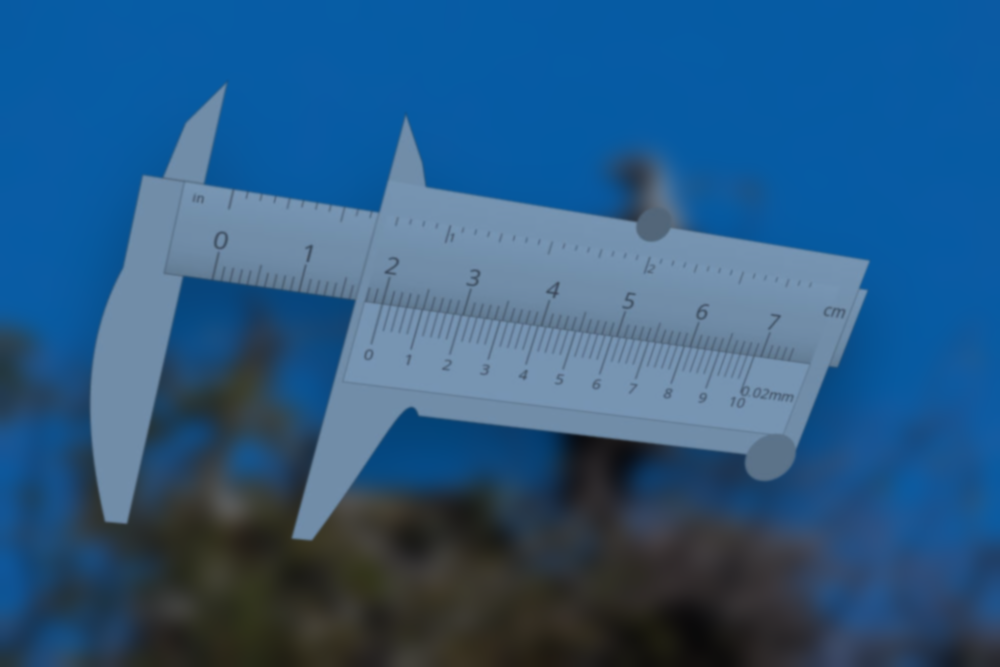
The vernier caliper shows 20.0 mm
